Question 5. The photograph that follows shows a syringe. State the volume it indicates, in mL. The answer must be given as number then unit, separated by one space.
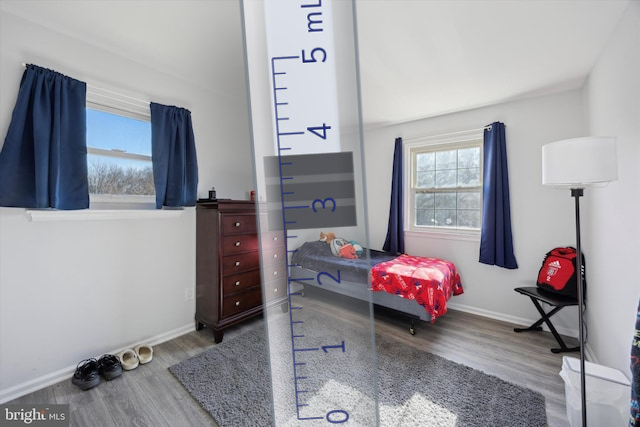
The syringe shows 2.7 mL
